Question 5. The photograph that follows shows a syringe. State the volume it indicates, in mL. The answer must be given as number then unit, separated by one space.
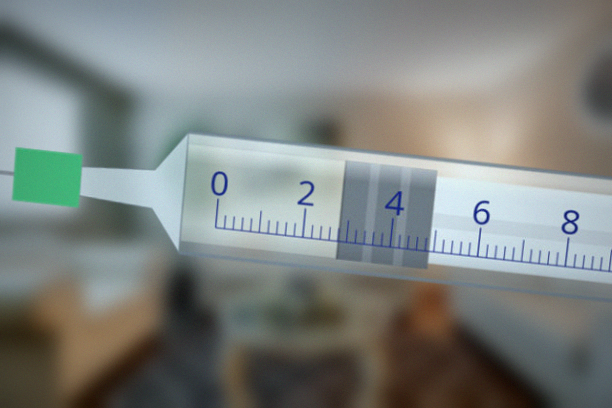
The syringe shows 2.8 mL
